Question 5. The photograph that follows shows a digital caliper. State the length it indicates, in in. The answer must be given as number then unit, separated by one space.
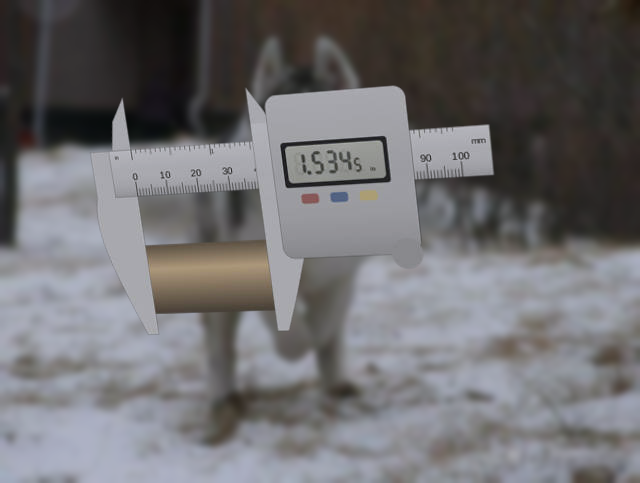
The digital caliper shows 1.5345 in
